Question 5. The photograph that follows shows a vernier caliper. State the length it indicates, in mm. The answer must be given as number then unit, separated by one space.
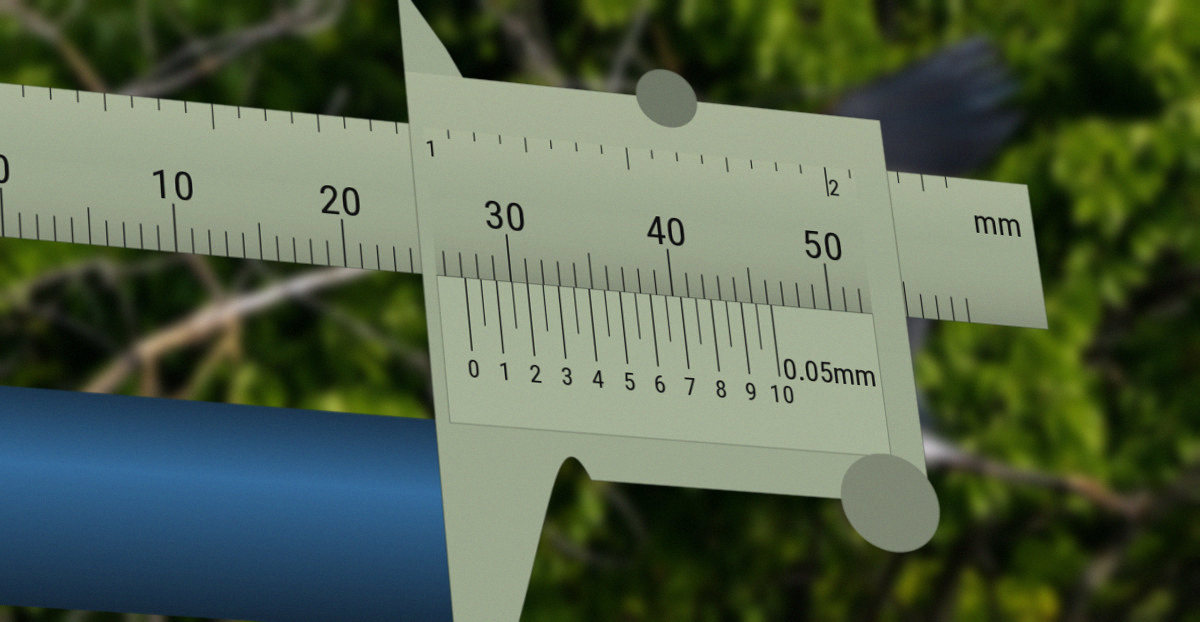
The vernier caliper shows 27.2 mm
